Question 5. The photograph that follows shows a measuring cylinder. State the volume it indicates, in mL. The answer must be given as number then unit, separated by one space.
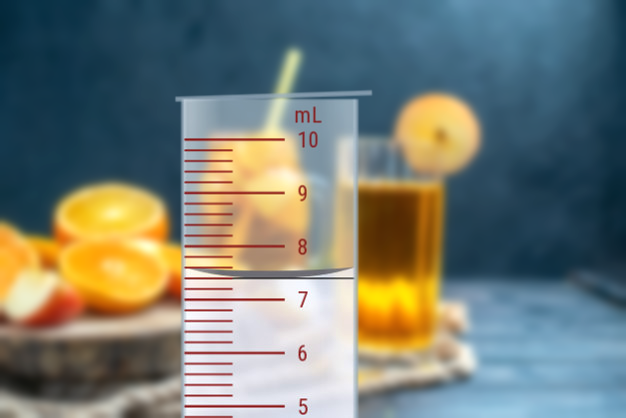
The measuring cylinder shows 7.4 mL
